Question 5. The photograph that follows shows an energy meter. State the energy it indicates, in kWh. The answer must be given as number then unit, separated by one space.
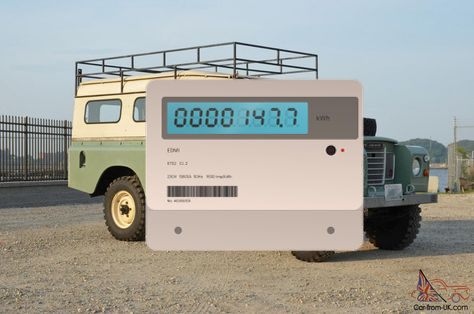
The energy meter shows 147.7 kWh
